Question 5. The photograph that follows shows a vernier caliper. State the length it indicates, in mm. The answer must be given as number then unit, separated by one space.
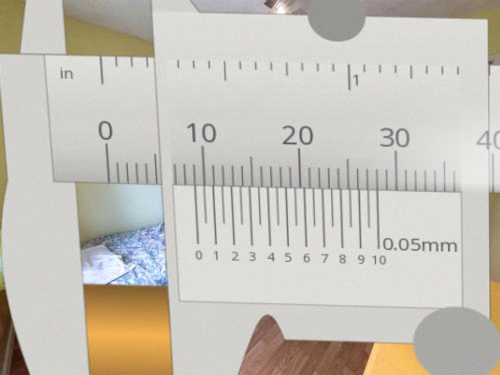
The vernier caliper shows 9.0 mm
